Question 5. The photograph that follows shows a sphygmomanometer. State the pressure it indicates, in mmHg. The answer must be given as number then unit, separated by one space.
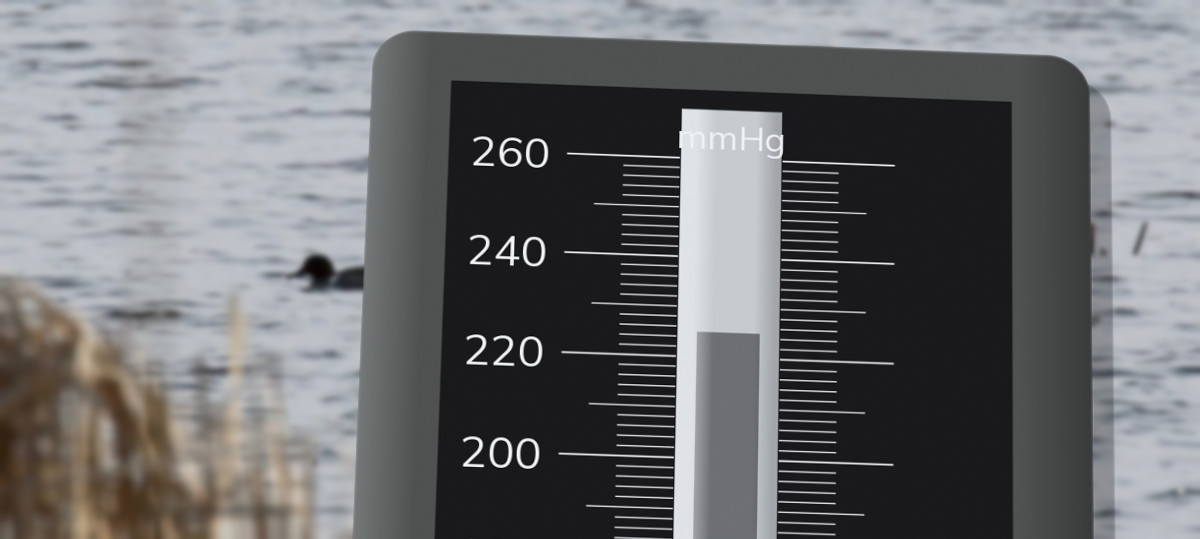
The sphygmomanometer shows 225 mmHg
